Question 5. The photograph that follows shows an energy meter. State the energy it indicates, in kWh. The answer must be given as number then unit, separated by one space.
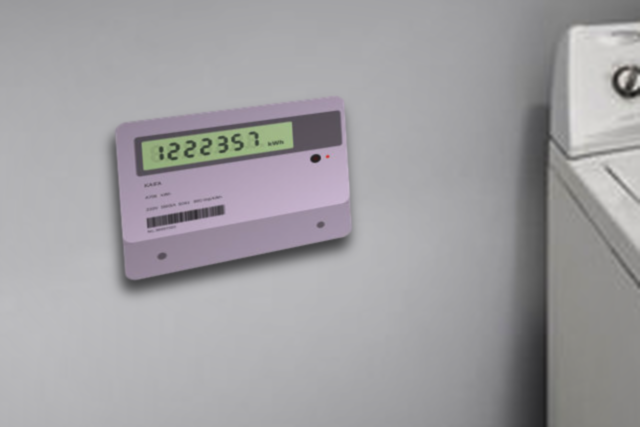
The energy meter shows 1222357 kWh
